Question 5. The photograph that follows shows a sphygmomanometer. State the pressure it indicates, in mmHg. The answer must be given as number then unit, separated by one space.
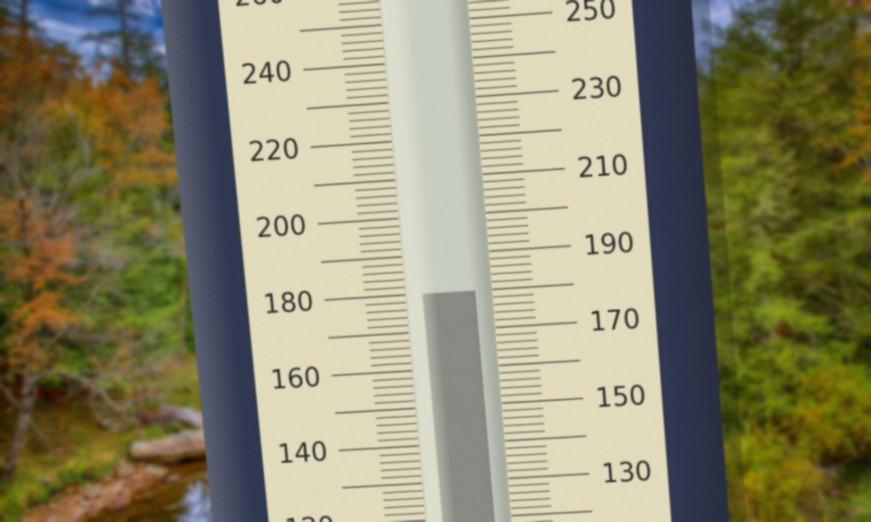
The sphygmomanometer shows 180 mmHg
